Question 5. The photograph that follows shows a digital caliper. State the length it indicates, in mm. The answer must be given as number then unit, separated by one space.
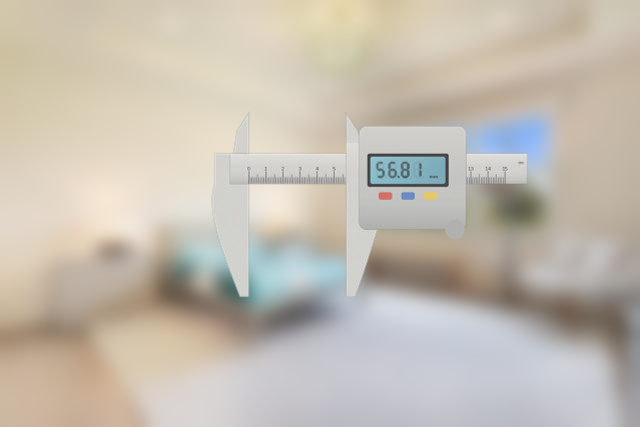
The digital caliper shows 56.81 mm
